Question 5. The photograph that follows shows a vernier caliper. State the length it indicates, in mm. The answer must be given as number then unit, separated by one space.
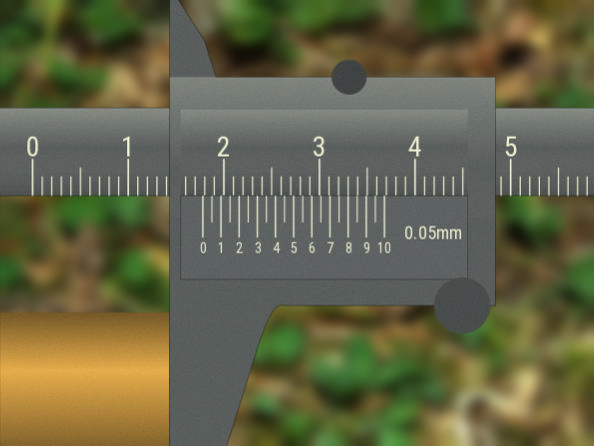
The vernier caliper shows 17.8 mm
